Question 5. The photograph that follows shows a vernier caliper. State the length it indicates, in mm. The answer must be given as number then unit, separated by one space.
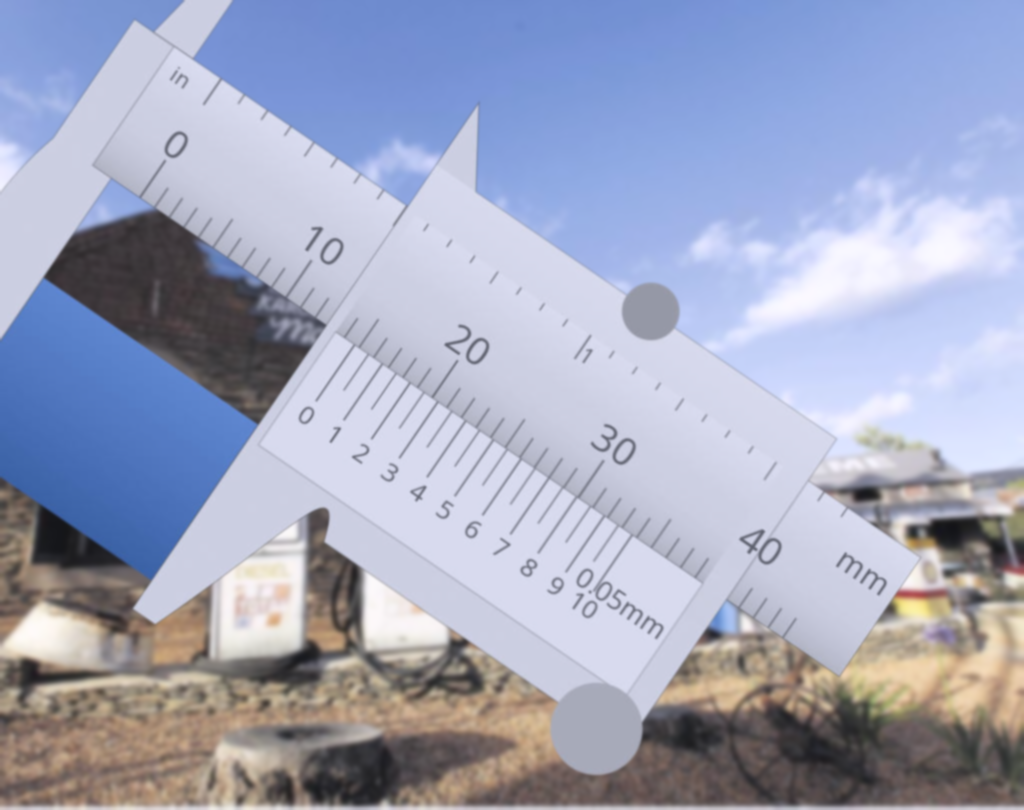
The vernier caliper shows 14.7 mm
